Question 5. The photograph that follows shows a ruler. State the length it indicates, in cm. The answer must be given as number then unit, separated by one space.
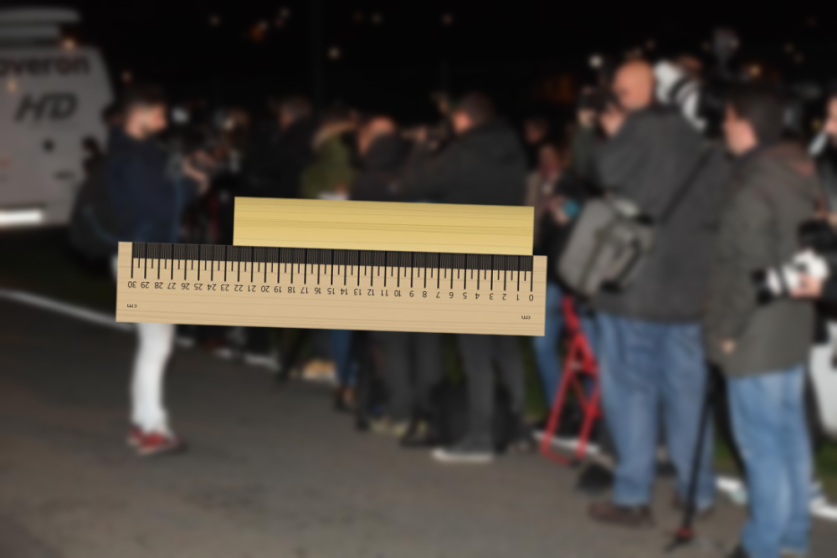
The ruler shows 22.5 cm
